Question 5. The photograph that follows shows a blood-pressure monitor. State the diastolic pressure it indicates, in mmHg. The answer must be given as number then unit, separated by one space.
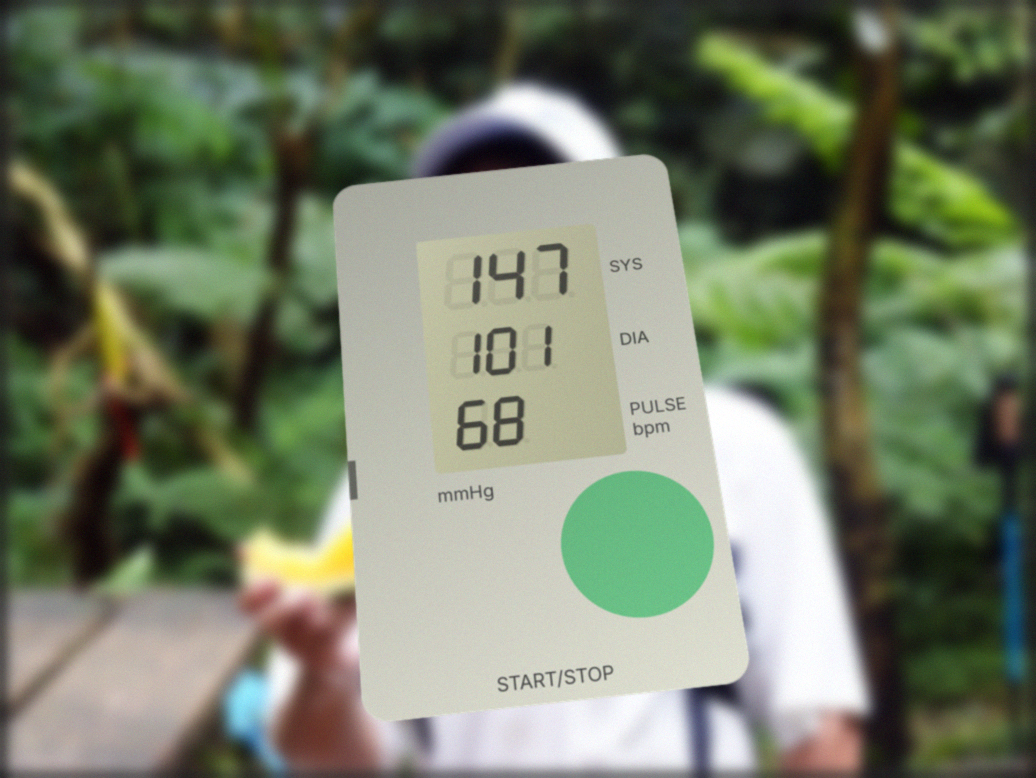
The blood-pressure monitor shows 101 mmHg
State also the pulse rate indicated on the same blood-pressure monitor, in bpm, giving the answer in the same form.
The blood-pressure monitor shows 68 bpm
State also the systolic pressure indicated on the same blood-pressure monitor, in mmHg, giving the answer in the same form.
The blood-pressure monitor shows 147 mmHg
